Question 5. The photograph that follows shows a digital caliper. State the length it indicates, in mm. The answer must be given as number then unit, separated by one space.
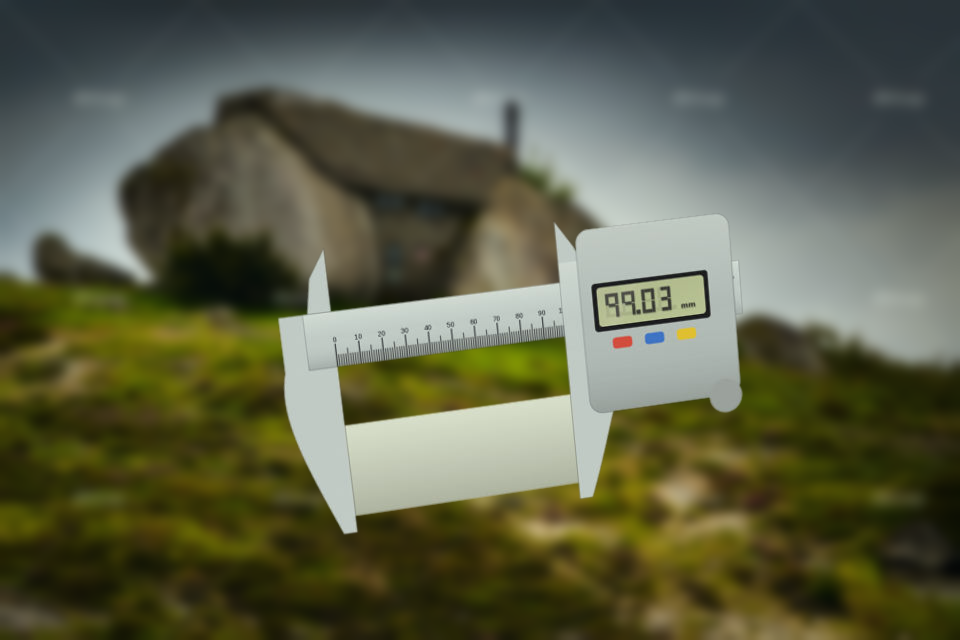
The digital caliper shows 99.03 mm
